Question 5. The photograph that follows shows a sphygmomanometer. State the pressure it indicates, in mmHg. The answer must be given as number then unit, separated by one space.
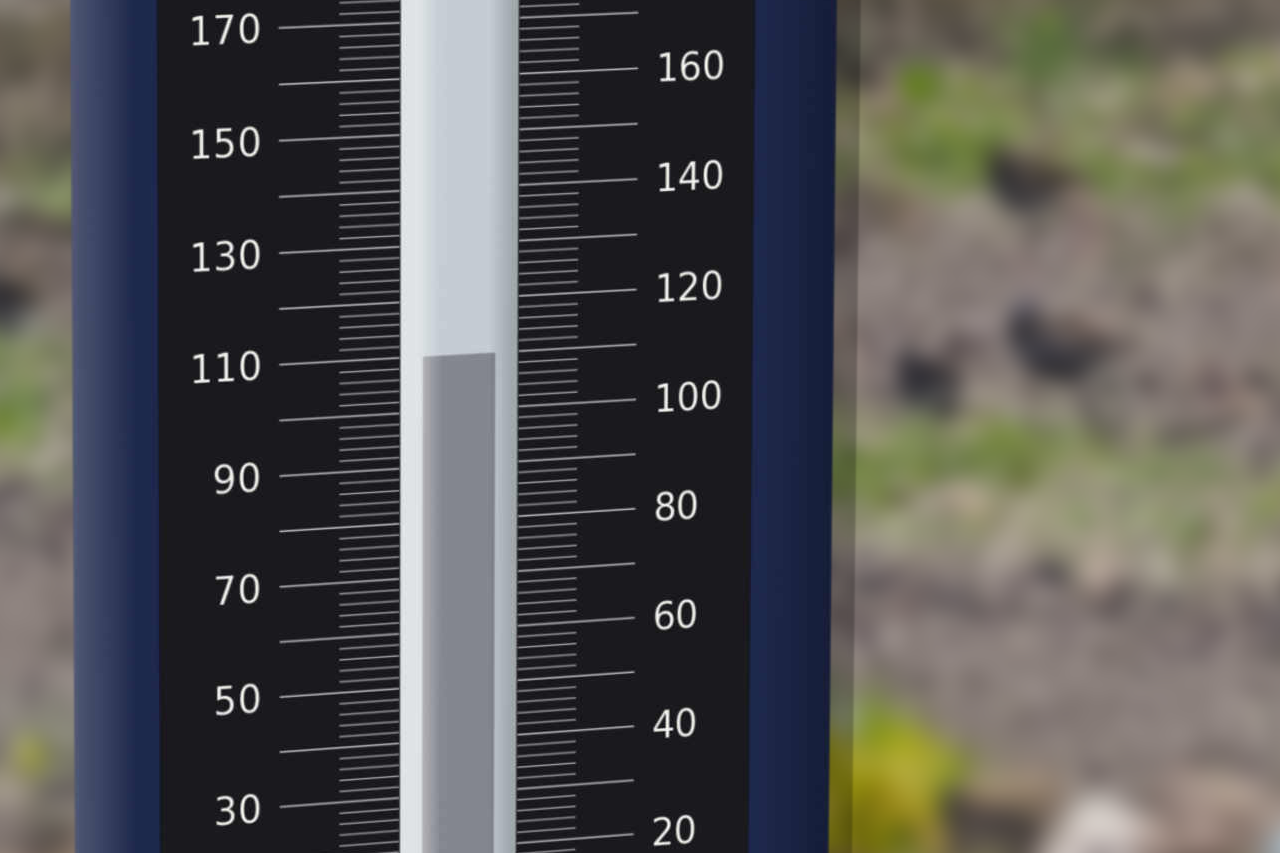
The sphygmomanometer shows 110 mmHg
